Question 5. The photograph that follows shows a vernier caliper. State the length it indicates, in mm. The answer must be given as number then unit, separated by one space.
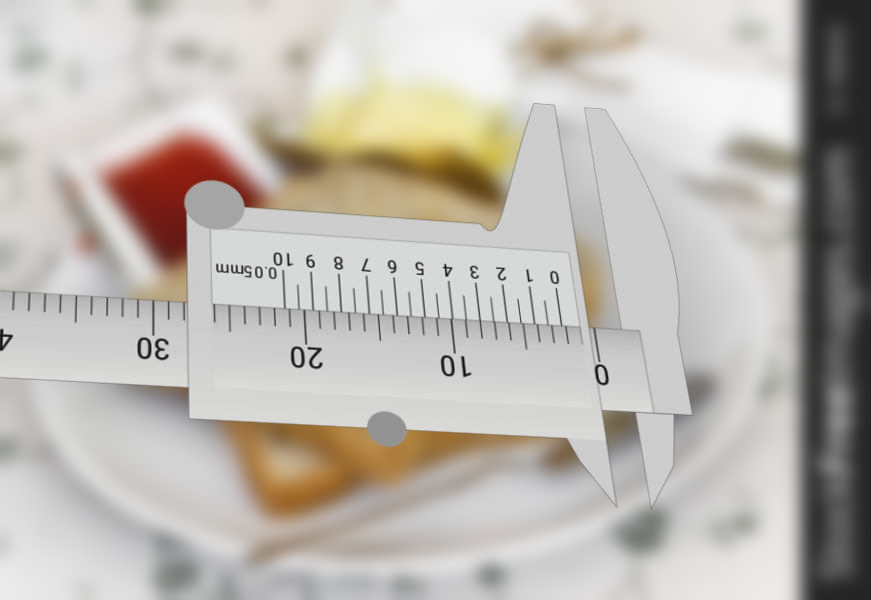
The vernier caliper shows 2.3 mm
